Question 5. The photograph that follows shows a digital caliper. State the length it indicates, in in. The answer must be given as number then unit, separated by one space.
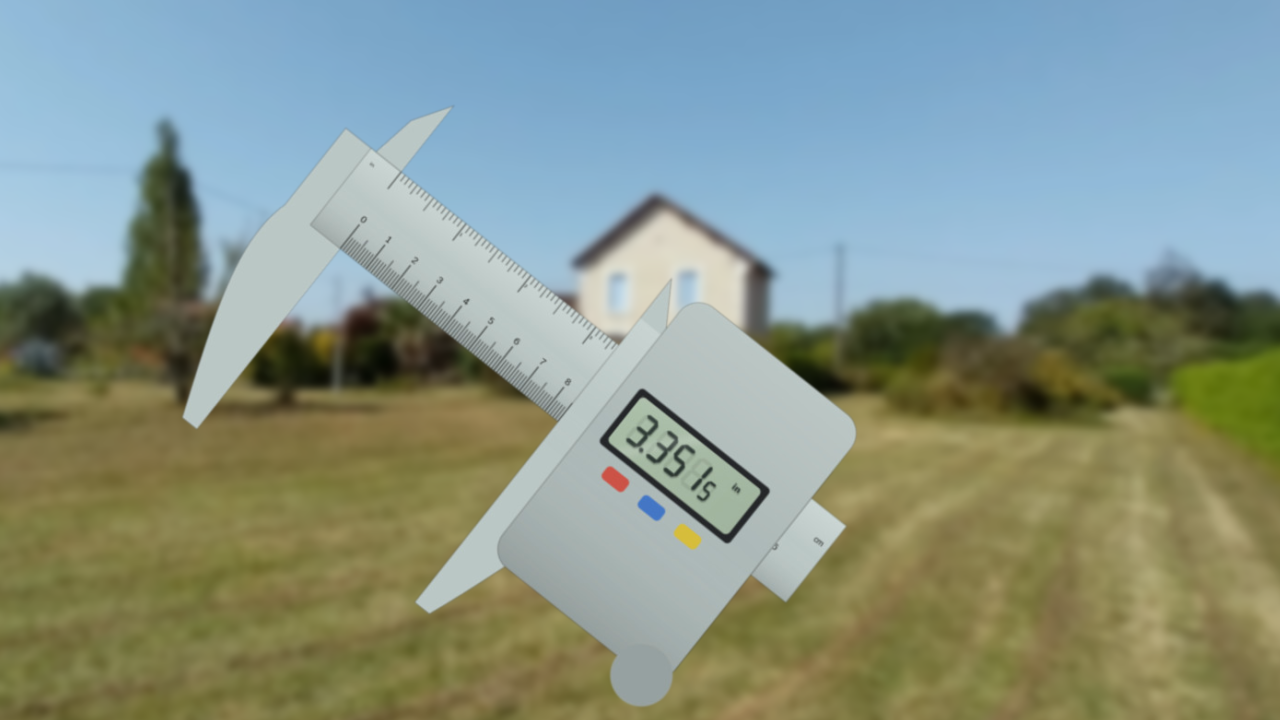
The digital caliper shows 3.3515 in
